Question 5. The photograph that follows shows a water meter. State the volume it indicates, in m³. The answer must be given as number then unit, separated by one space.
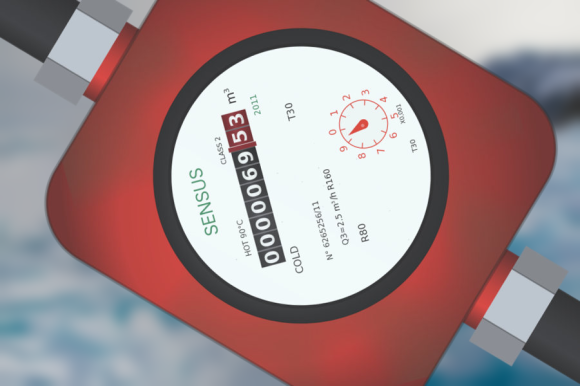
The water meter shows 69.529 m³
